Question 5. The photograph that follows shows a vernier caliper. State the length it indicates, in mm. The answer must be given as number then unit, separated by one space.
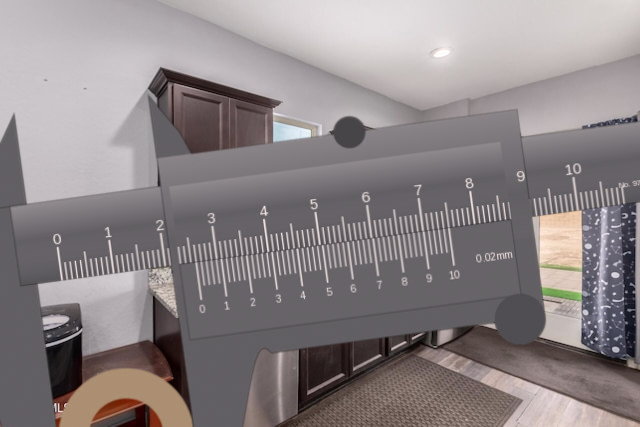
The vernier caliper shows 26.0 mm
